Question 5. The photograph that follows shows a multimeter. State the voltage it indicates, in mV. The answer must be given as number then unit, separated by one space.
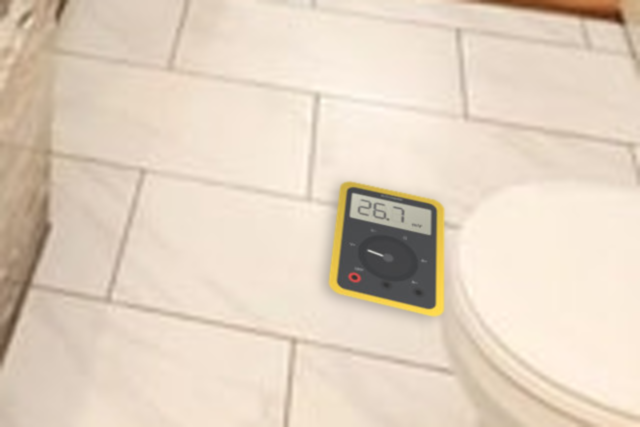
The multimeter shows 26.7 mV
